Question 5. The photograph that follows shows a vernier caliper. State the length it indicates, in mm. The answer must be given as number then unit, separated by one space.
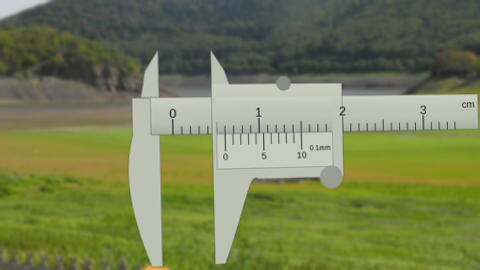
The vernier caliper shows 6.0 mm
